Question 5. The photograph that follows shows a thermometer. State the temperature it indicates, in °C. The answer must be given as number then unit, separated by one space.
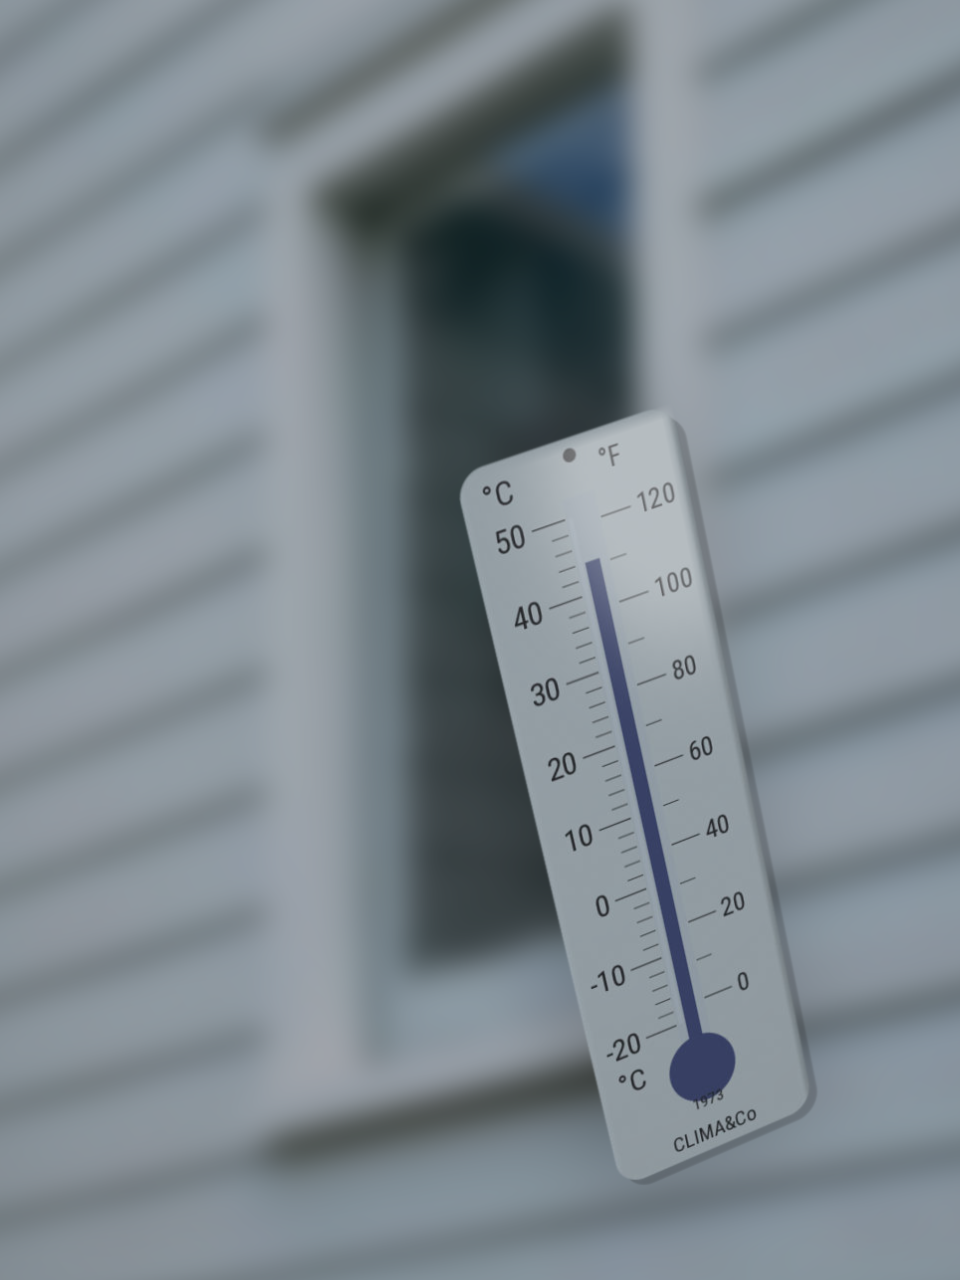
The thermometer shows 44 °C
